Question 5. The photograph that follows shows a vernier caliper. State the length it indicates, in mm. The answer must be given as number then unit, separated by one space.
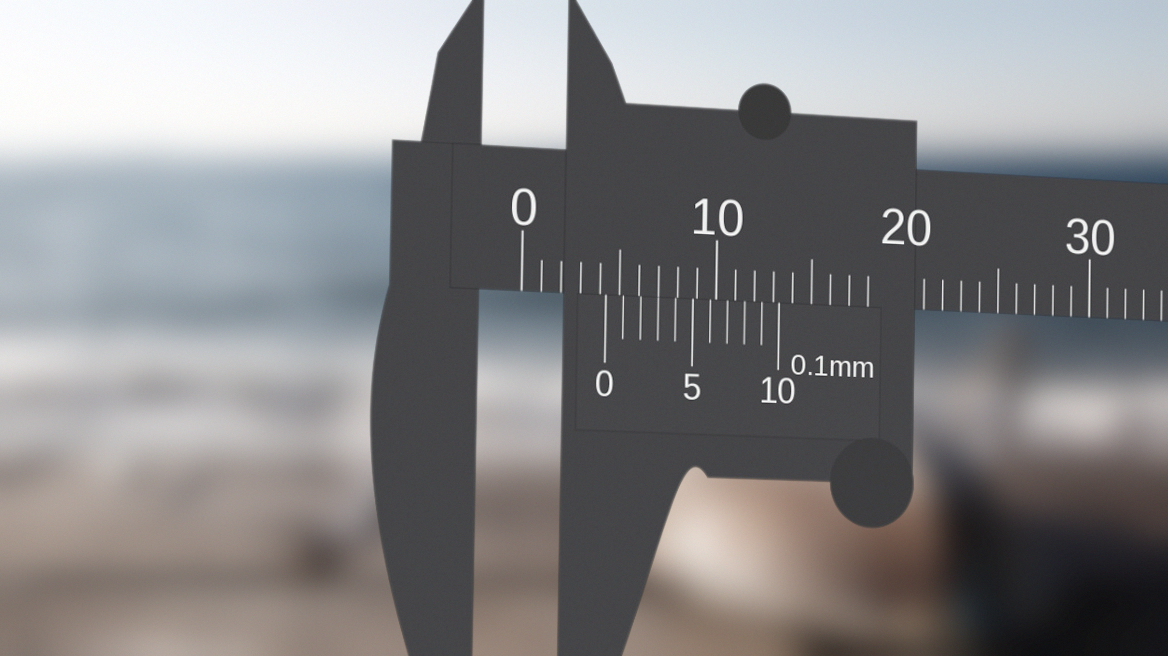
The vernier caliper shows 4.3 mm
